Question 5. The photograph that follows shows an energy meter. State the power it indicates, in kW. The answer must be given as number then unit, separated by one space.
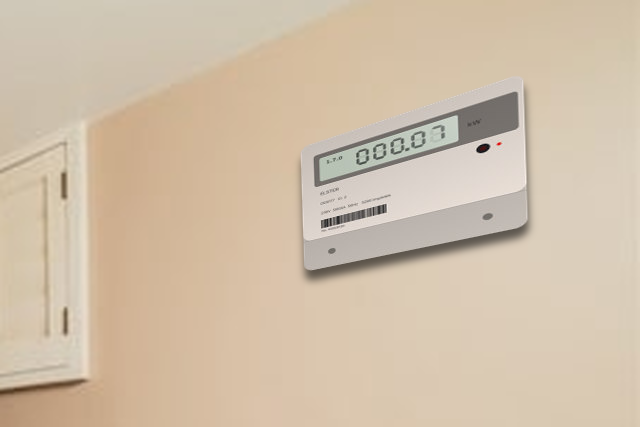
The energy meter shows 0.07 kW
